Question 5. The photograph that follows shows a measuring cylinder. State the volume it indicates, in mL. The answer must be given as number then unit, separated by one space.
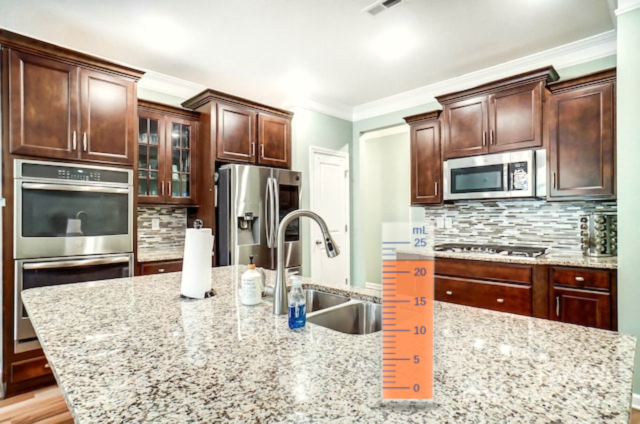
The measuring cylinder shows 22 mL
